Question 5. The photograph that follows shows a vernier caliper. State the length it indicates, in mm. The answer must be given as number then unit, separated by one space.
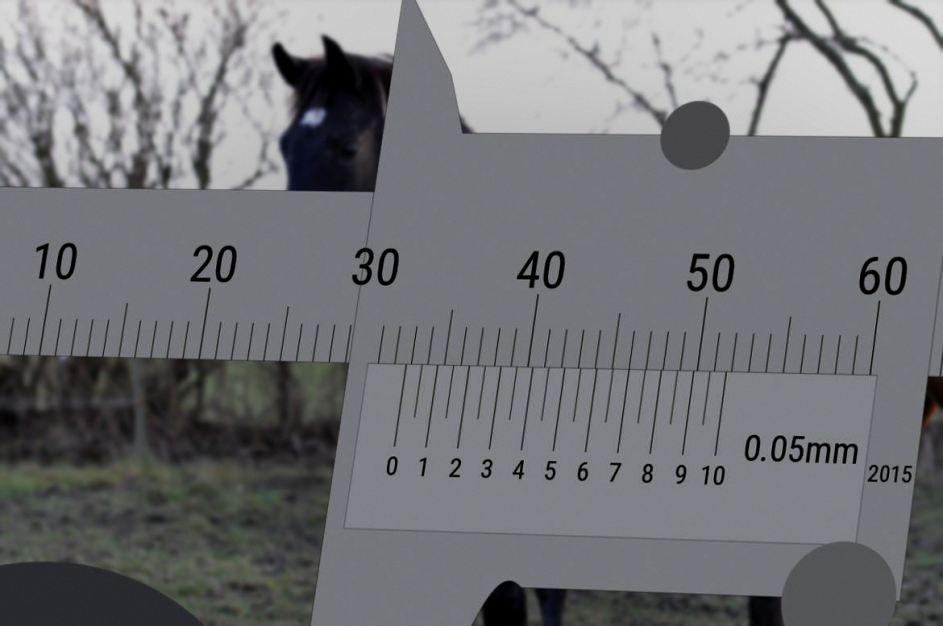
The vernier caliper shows 32.7 mm
